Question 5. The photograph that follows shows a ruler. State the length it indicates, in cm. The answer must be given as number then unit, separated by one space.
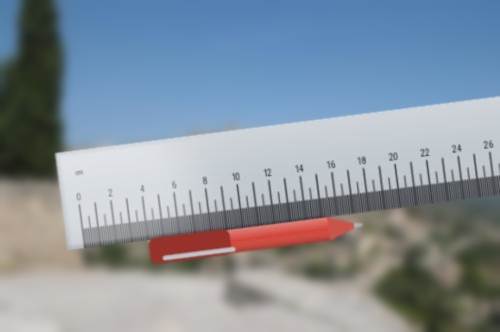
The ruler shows 13.5 cm
